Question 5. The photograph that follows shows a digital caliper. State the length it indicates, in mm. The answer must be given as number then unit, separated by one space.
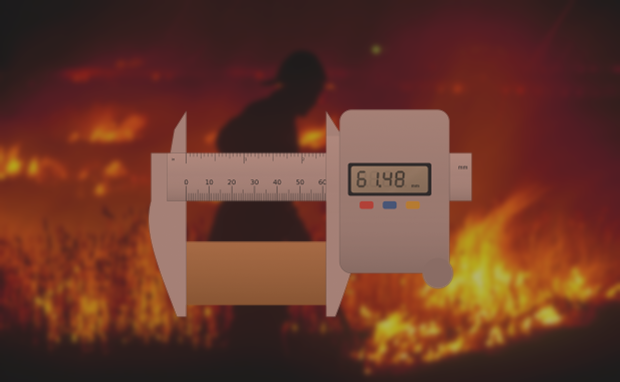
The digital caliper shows 61.48 mm
